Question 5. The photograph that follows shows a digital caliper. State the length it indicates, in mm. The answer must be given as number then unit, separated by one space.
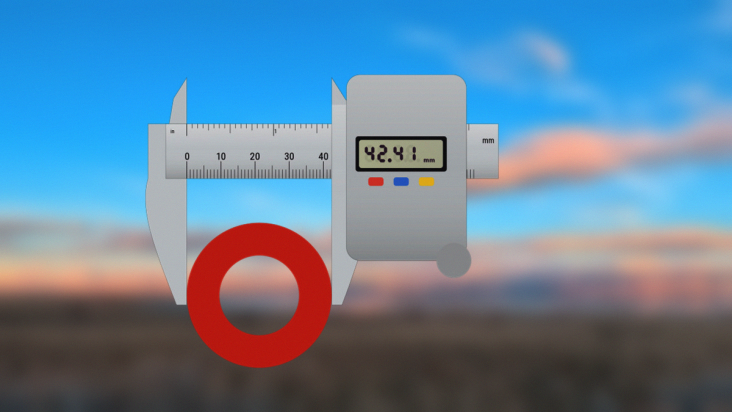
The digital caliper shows 42.41 mm
